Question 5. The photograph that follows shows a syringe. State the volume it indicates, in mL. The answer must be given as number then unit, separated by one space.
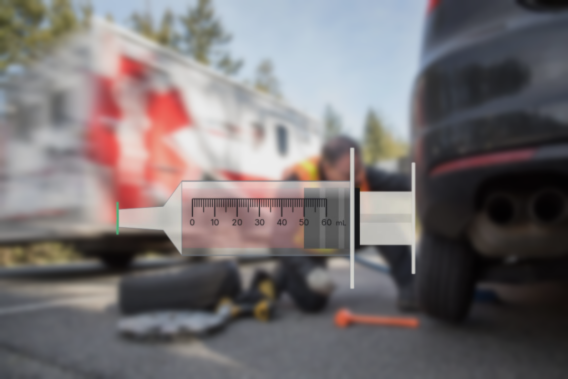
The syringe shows 50 mL
